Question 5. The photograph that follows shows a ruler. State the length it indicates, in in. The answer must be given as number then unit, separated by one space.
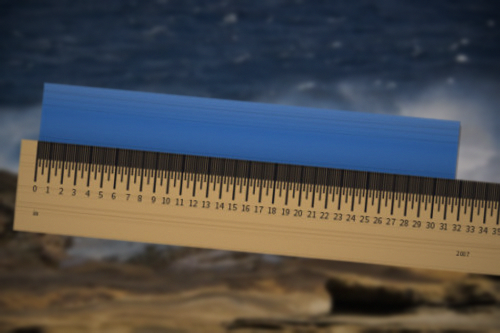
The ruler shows 31.5 in
